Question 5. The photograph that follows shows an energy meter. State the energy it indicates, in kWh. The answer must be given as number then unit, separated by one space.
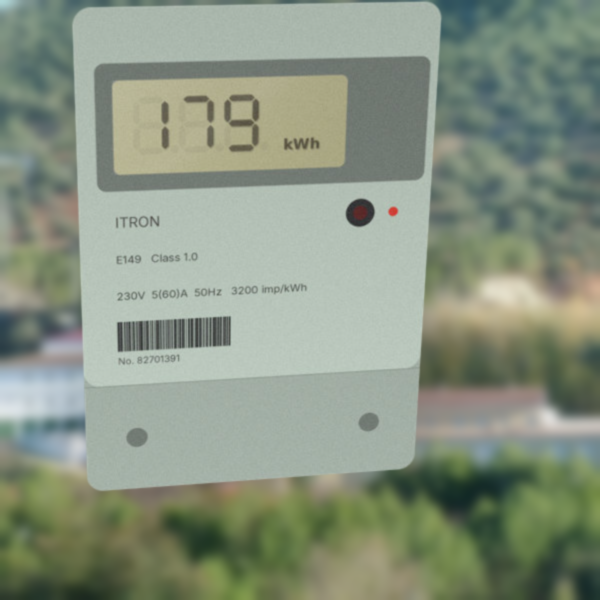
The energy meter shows 179 kWh
